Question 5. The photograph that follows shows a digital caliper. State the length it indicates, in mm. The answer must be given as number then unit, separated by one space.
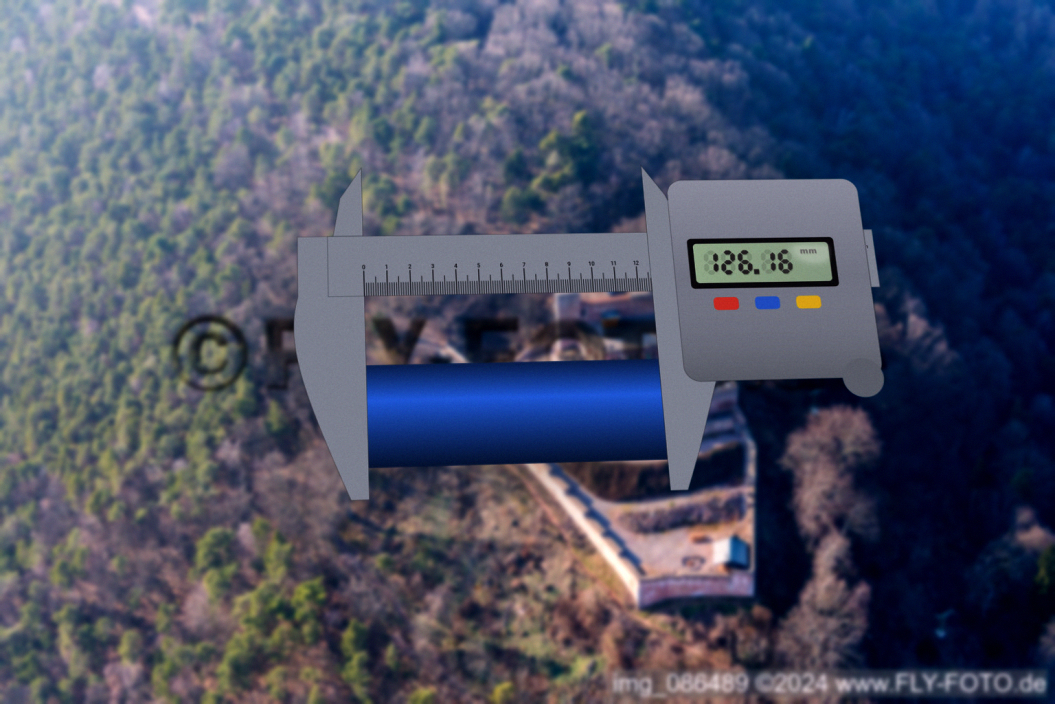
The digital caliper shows 126.16 mm
